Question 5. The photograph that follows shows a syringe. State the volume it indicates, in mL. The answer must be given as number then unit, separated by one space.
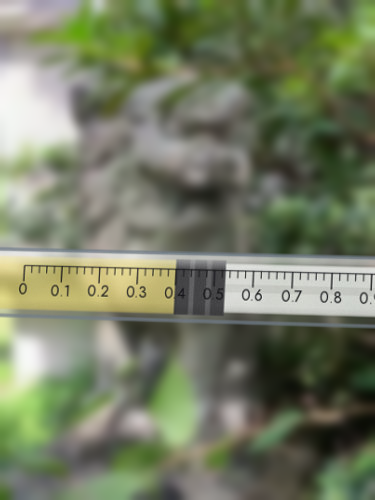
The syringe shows 0.4 mL
